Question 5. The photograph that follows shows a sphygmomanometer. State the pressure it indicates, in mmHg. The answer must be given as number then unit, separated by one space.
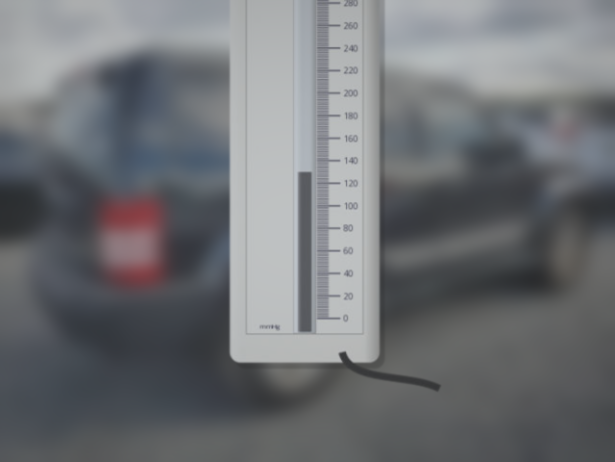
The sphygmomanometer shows 130 mmHg
